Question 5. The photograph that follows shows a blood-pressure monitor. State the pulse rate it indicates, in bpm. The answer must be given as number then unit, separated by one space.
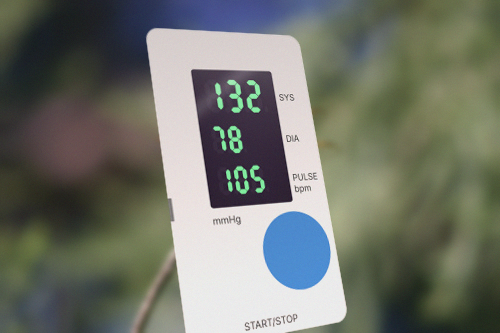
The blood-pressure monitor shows 105 bpm
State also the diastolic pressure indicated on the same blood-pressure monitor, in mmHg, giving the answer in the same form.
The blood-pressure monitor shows 78 mmHg
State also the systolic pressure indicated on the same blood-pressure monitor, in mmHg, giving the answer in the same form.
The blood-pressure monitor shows 132 mmHg
